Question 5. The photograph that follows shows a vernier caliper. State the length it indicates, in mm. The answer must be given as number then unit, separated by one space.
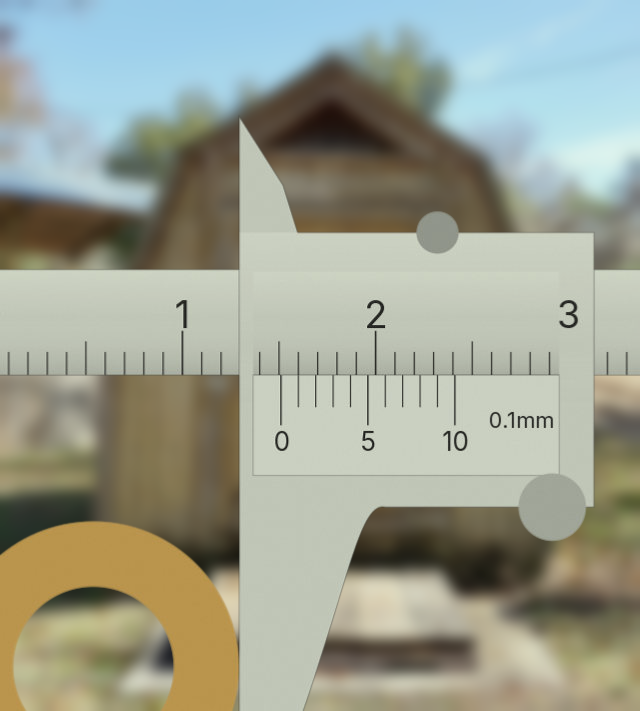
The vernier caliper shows 15.1 mm
